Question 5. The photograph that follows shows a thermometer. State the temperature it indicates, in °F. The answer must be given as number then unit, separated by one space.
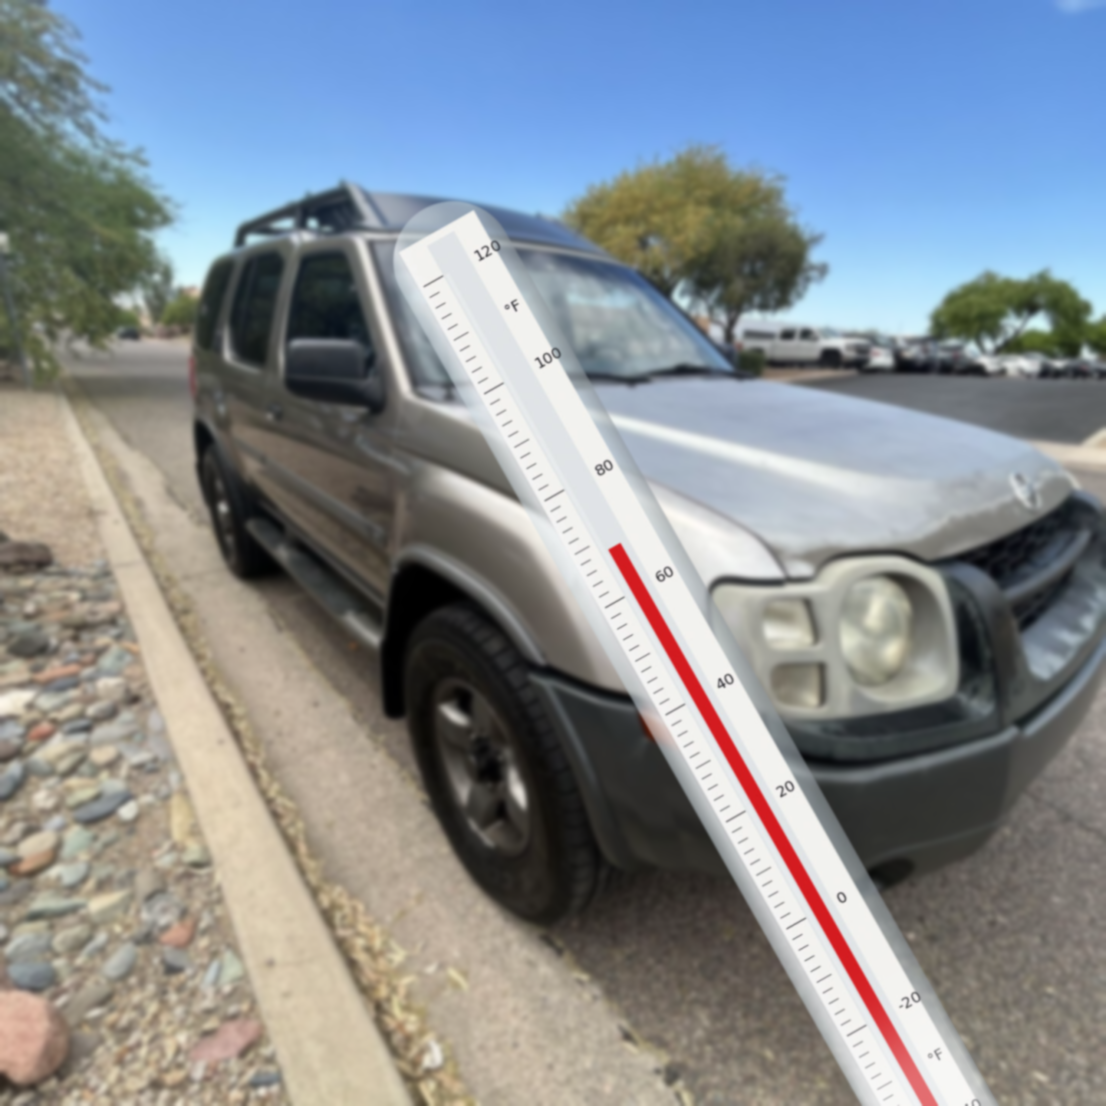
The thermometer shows 68 °F
